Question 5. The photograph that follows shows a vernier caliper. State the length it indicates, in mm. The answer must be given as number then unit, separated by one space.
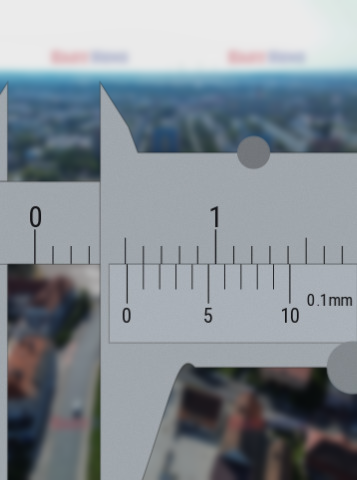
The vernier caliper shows 5.1 mm
